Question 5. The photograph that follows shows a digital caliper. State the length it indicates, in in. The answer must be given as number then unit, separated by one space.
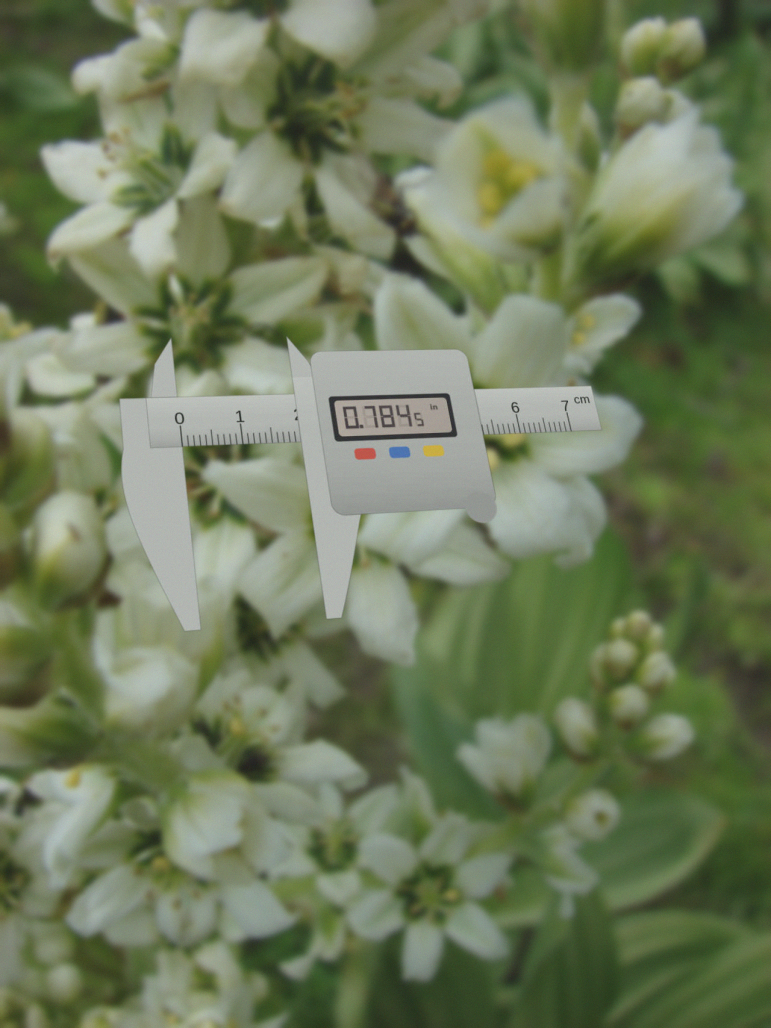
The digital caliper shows 0.7845 in
